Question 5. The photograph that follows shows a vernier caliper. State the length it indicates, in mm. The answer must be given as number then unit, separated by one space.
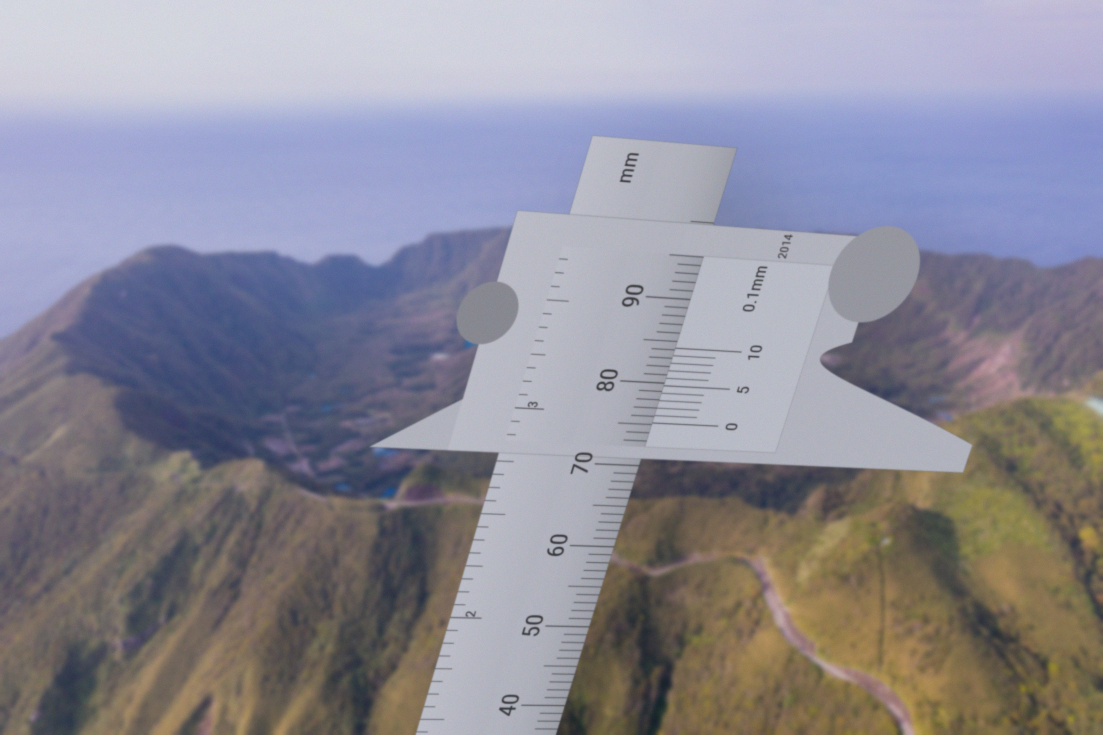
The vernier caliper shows 75.2 mm
